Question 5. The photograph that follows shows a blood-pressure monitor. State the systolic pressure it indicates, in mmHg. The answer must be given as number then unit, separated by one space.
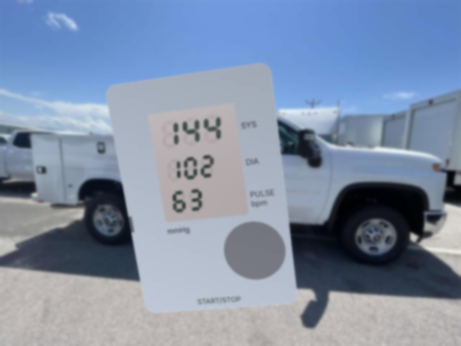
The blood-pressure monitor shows 144 mmHg
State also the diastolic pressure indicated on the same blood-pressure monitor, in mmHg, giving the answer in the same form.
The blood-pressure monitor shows 102 mmHg
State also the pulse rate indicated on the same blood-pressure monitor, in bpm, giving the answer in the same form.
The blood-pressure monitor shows 63 bpm
